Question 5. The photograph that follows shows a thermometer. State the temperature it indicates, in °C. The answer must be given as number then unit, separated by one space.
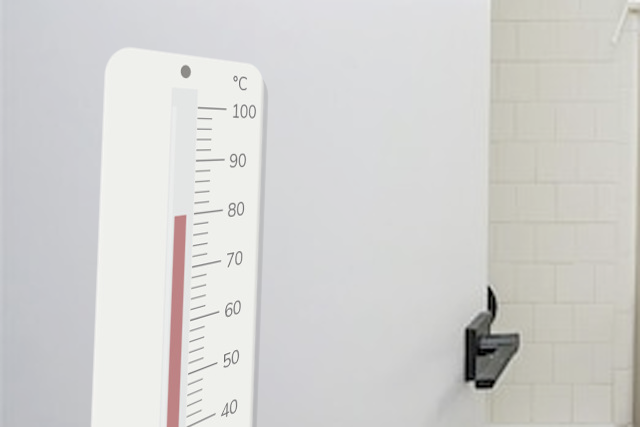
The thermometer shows 80 °C
